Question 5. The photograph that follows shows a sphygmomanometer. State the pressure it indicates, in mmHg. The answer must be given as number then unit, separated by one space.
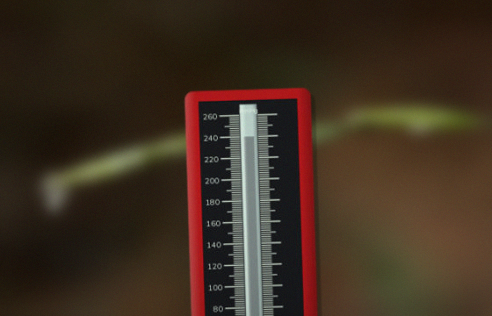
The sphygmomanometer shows 240 mmHg
